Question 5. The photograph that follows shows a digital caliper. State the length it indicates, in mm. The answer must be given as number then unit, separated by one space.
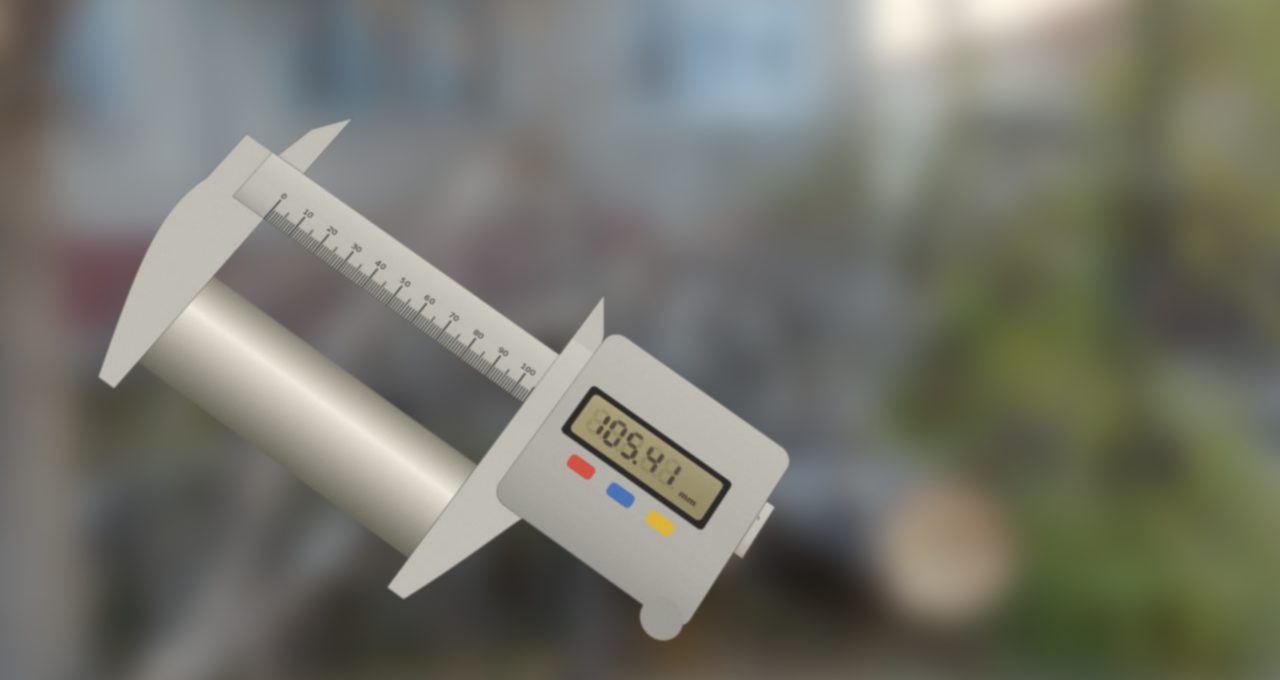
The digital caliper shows 105.41 mm
